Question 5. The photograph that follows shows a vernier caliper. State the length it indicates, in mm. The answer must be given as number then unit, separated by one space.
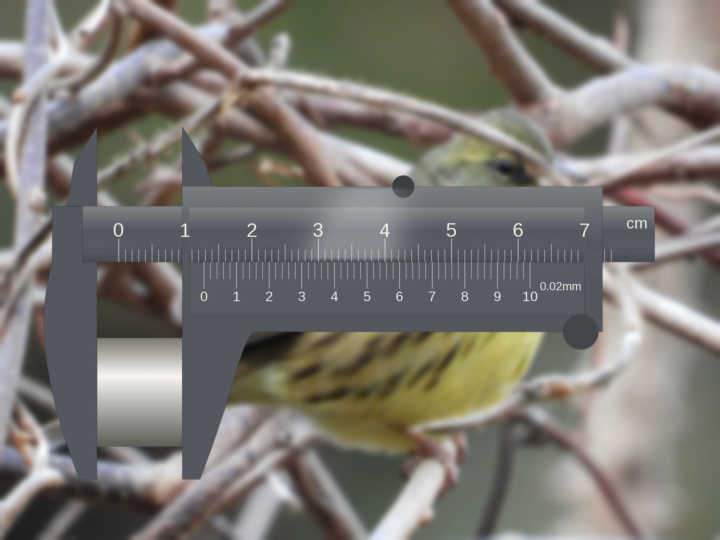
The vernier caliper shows 12.8 mm
